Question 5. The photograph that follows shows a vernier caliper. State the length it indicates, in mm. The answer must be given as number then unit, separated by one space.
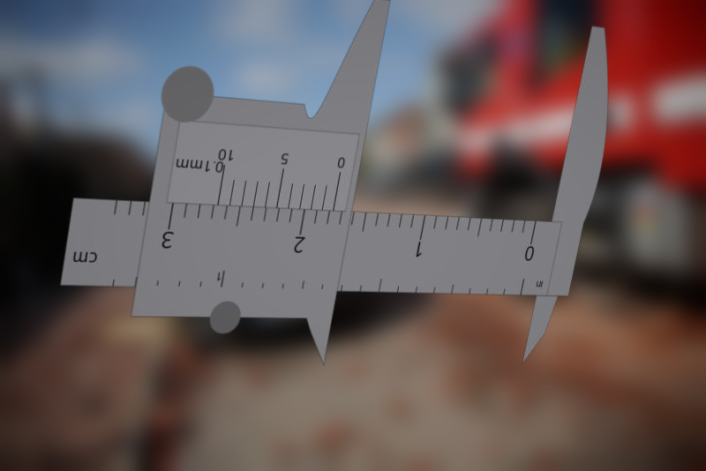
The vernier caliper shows 17.7 mm
